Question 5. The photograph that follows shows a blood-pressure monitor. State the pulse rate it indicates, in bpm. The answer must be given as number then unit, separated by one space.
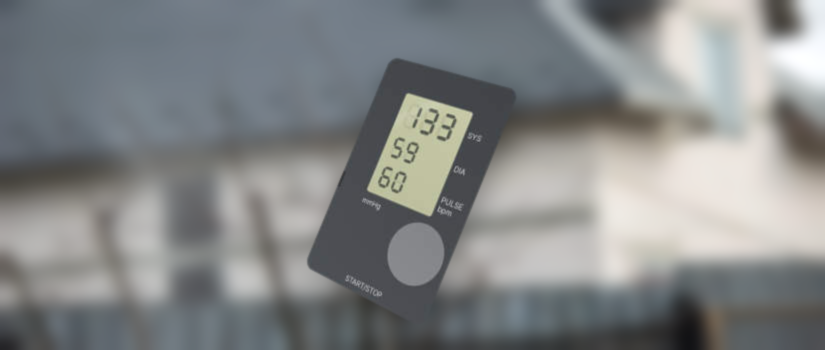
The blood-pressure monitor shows 60 bpm
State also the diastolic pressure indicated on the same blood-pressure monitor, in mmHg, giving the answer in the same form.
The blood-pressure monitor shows 59 mmHg
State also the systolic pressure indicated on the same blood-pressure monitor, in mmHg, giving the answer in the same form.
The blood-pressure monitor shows 133 mmHg
